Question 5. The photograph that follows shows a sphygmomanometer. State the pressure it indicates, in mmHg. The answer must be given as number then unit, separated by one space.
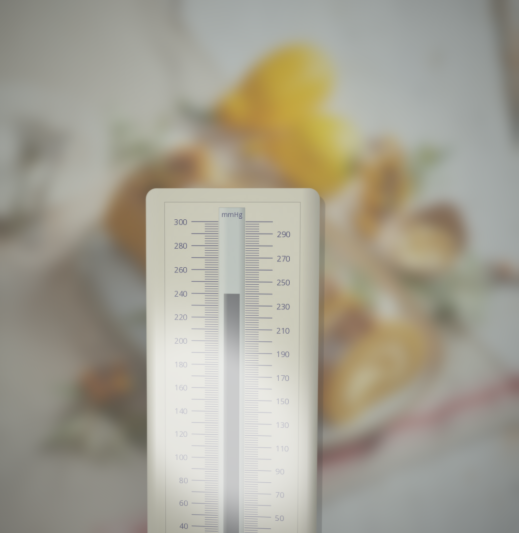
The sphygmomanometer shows 240 mmHg
